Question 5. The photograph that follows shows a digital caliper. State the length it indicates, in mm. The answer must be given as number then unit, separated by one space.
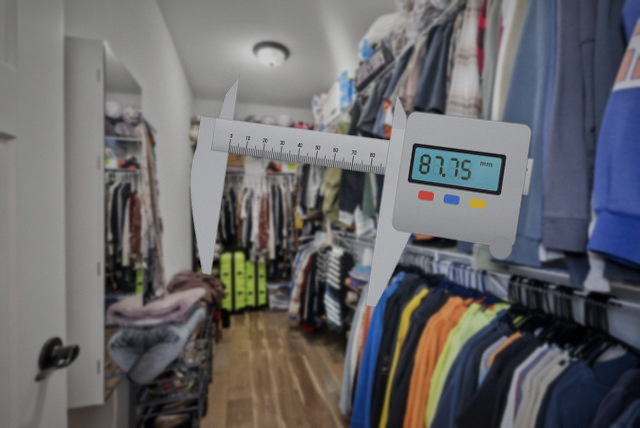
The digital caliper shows 87.75 mm
